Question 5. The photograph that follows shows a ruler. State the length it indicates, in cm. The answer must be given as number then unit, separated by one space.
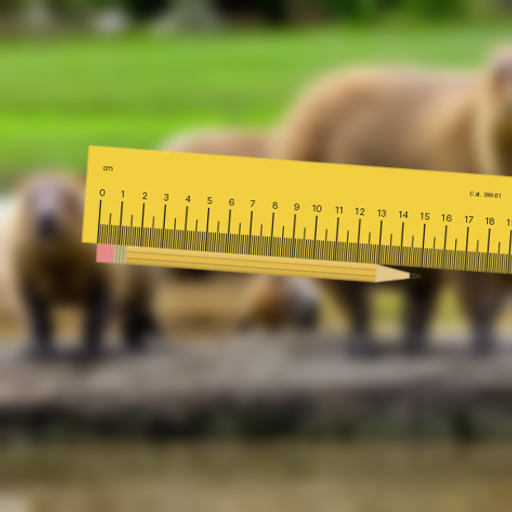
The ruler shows 15 cm
